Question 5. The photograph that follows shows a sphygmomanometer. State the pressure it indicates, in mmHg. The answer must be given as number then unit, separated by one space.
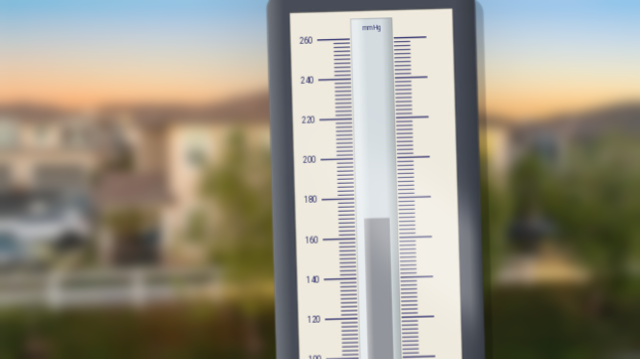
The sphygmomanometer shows 170 mmHg
